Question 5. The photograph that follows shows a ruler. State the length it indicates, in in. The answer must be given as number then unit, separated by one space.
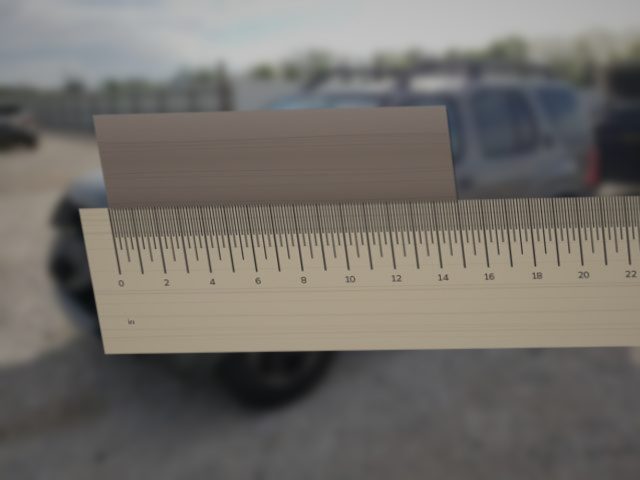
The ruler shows 15 in
